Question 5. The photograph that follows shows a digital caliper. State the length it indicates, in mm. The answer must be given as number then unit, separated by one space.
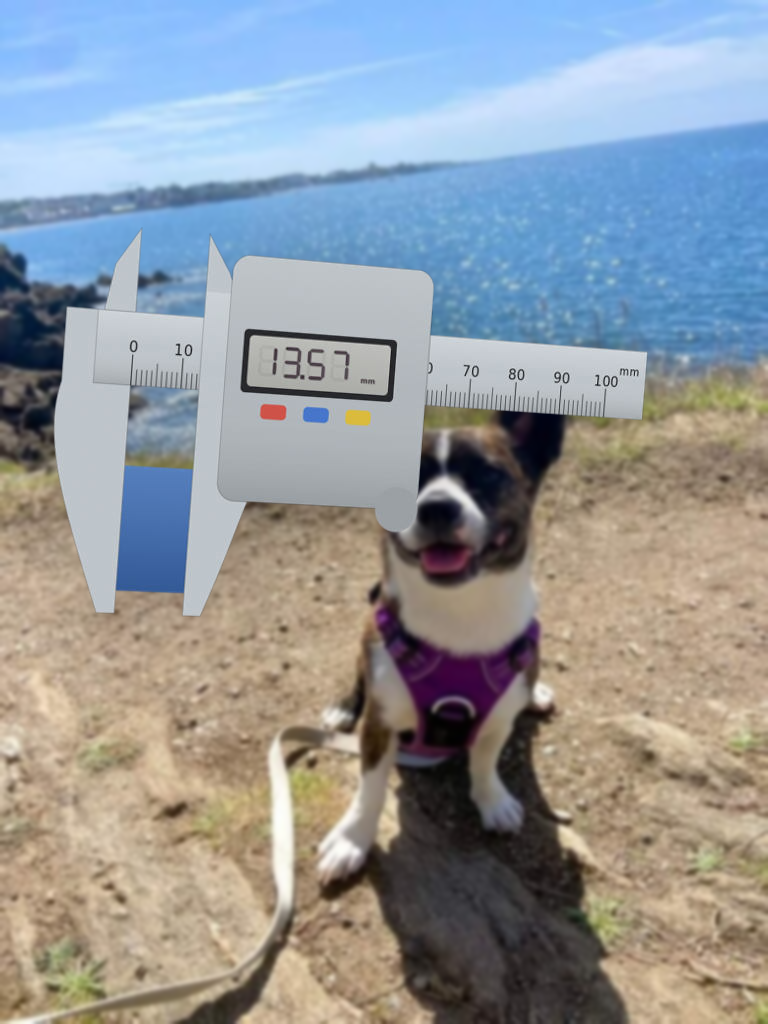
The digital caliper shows 13.57 mm
